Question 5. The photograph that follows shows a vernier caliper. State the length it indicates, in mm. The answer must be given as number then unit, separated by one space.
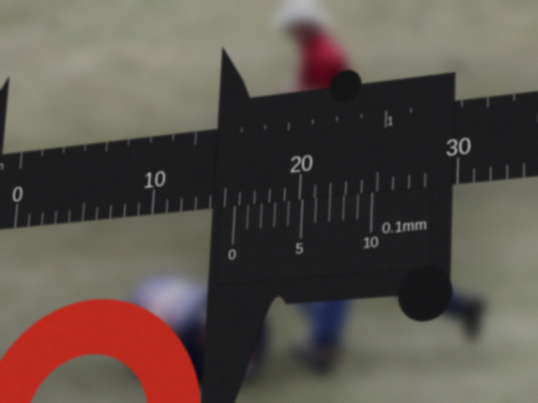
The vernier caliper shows 15.7 mm
